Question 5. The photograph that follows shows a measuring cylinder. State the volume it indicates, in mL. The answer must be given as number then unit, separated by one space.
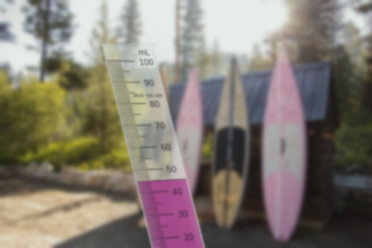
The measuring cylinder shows 45 mL
